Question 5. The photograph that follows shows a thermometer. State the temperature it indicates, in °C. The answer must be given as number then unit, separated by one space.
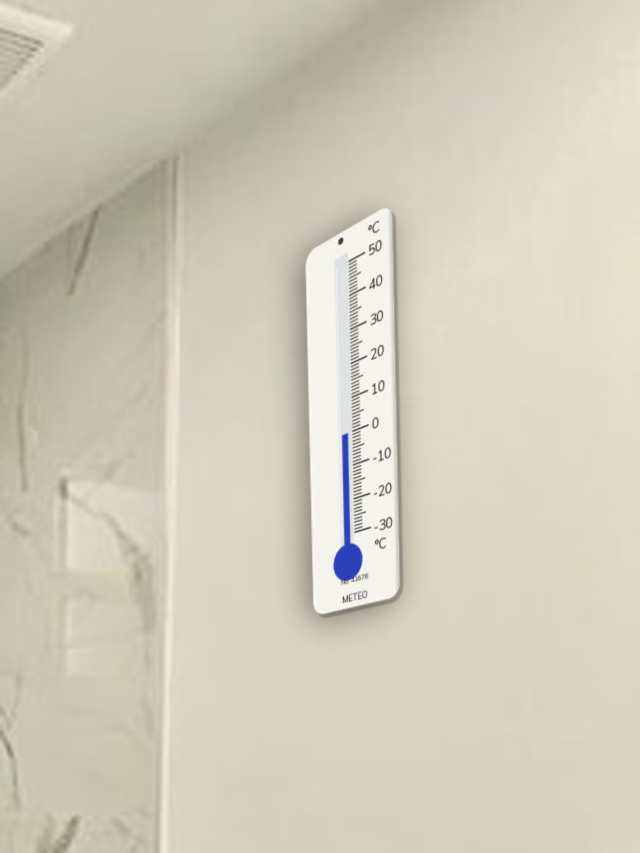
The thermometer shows 0 °C
